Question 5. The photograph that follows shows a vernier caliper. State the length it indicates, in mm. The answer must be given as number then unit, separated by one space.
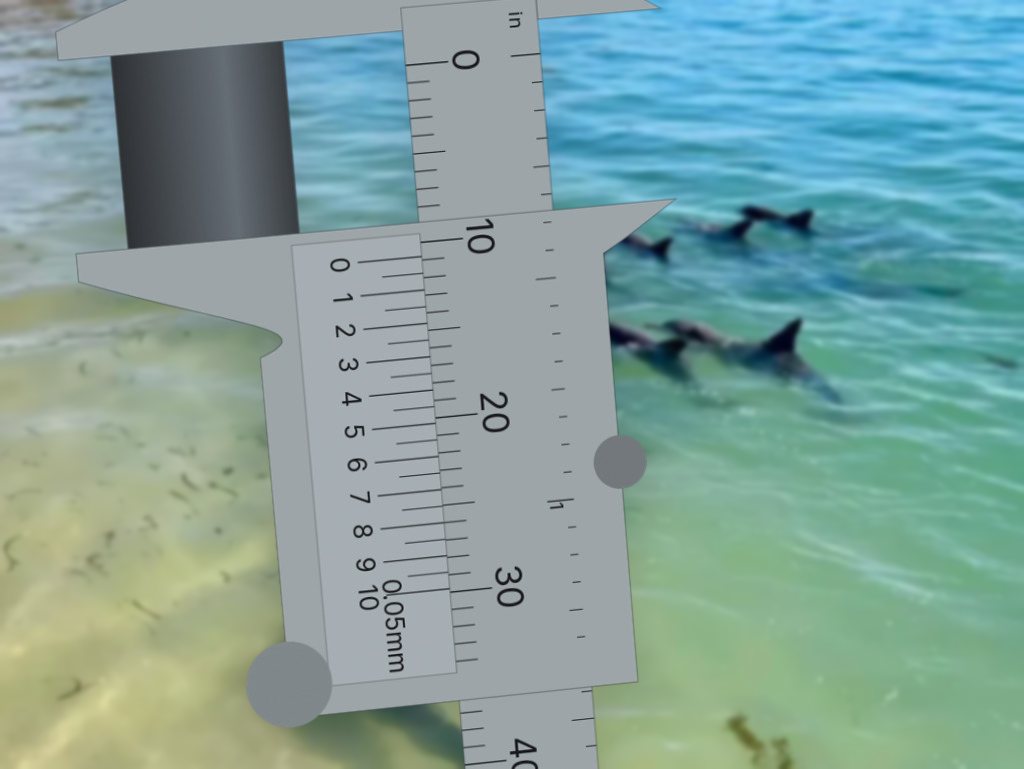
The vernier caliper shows 10.8 mm
